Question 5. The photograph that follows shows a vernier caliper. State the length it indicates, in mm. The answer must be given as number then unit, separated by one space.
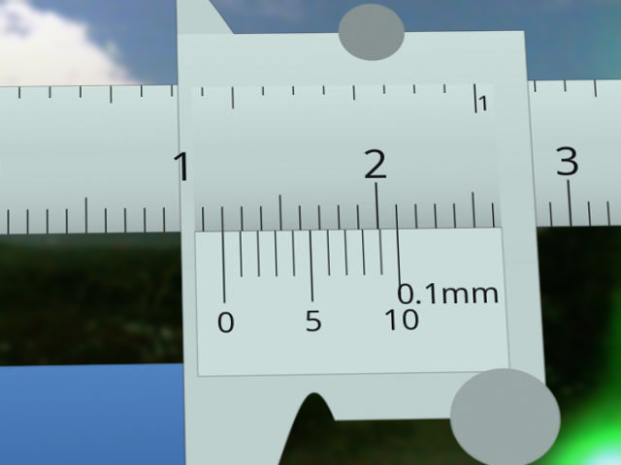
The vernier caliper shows 12.0 mm
